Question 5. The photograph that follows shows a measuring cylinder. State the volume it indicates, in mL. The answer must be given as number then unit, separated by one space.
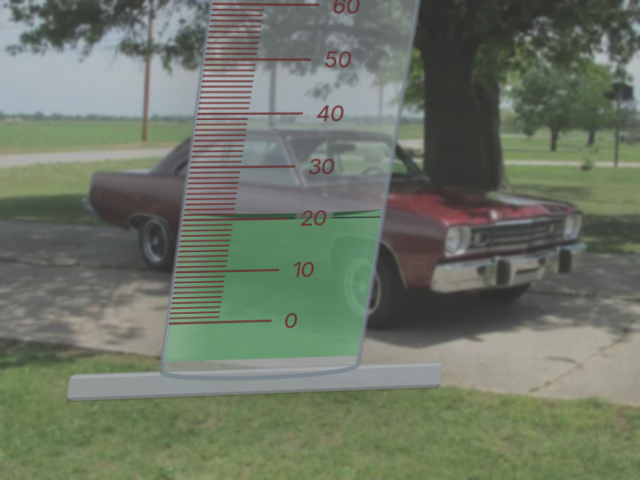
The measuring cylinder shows 20 mL
